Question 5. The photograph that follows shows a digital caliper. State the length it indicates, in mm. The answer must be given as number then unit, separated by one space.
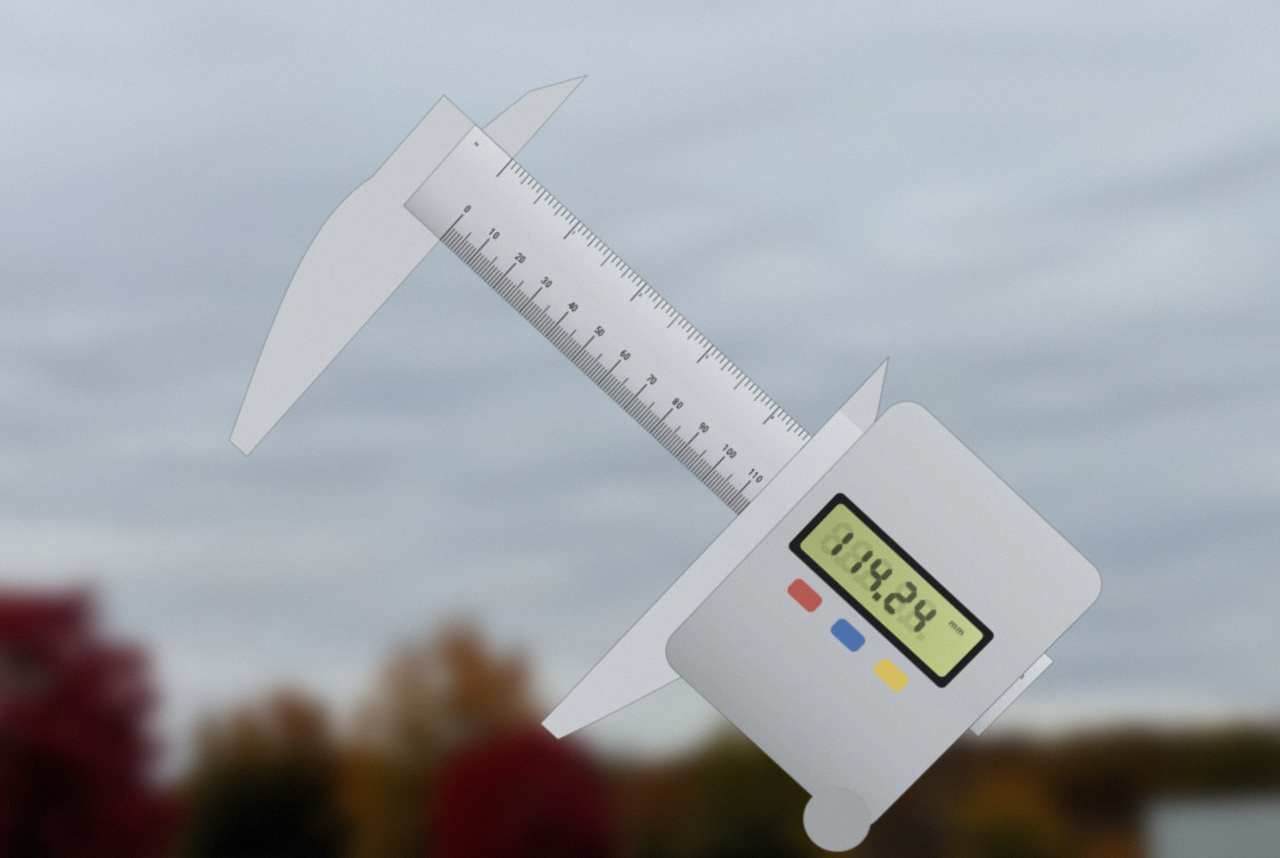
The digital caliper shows 114.24 mm
